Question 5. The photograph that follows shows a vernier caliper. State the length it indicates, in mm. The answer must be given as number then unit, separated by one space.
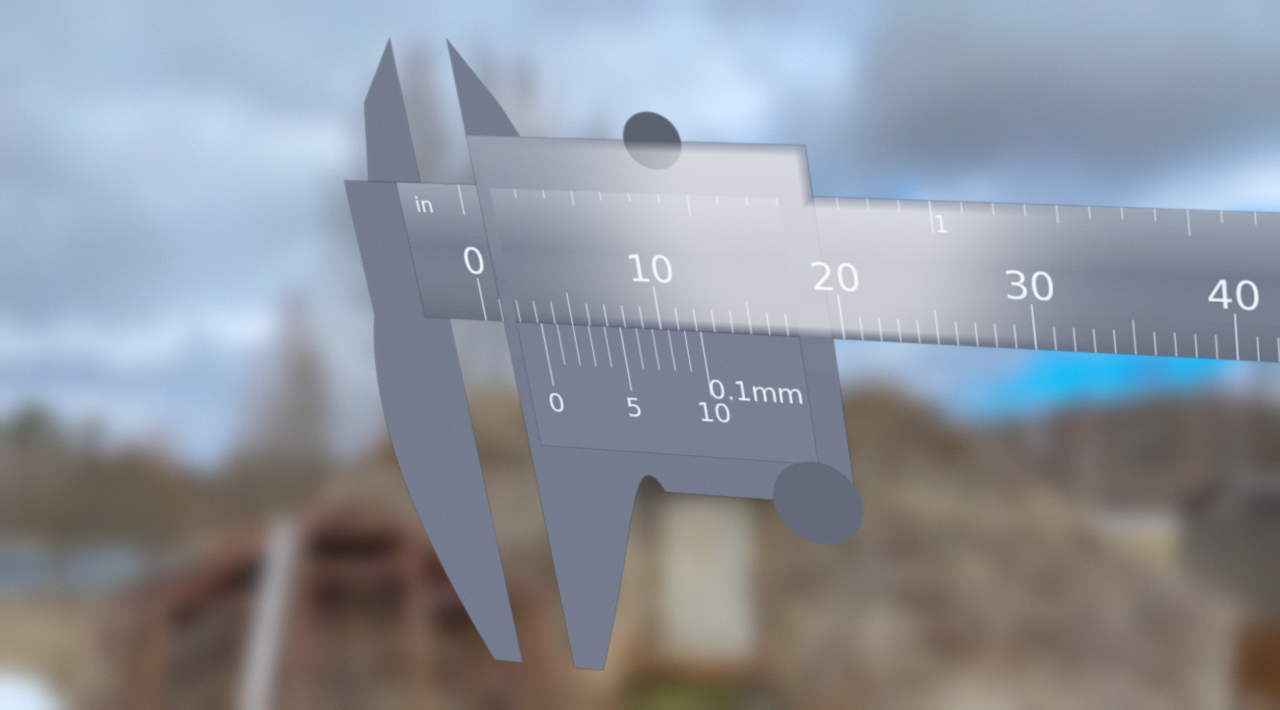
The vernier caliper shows 3.2 mm
